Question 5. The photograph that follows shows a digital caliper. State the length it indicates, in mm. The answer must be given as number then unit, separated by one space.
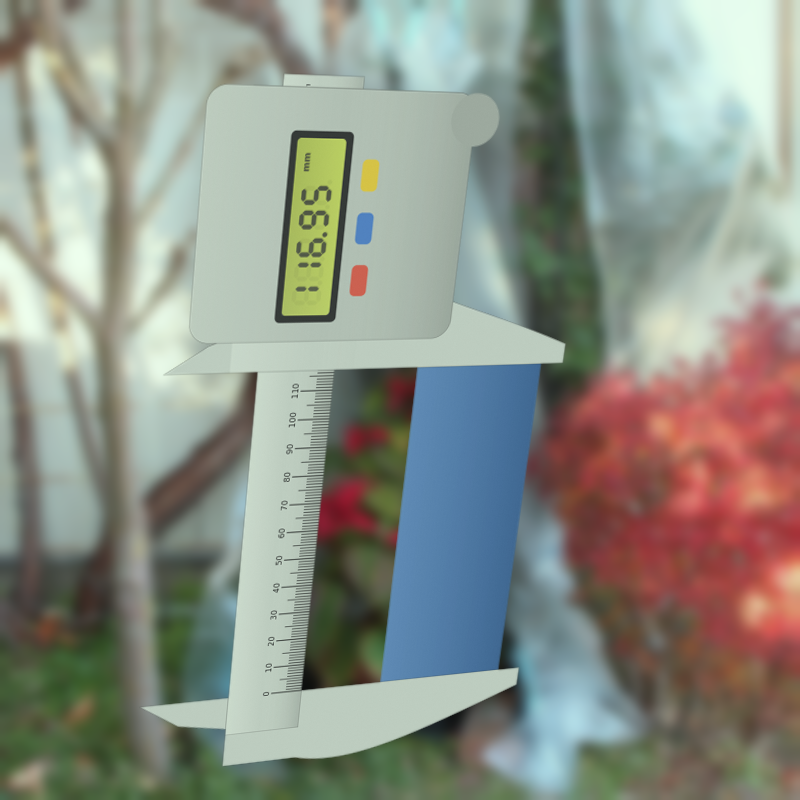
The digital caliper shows 116.95 mm
